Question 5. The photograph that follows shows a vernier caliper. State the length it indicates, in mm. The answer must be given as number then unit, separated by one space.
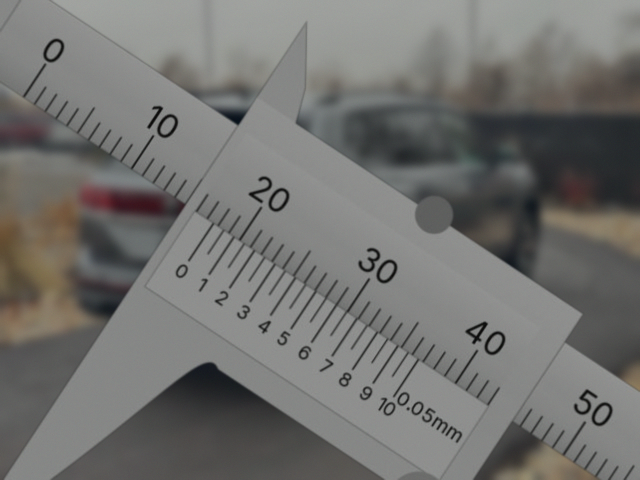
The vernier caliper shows 17.6 mm
